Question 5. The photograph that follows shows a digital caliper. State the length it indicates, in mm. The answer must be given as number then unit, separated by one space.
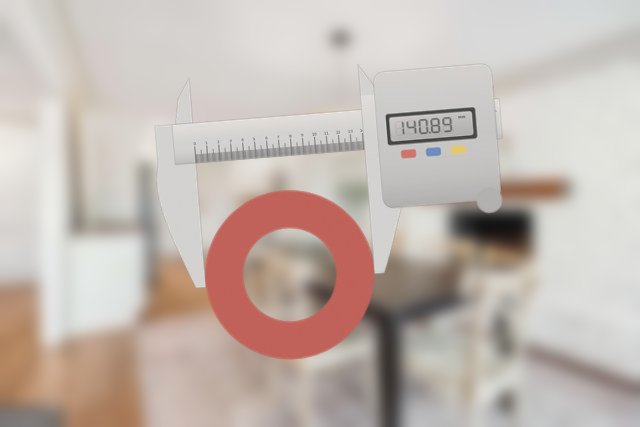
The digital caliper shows 140.89 mm
